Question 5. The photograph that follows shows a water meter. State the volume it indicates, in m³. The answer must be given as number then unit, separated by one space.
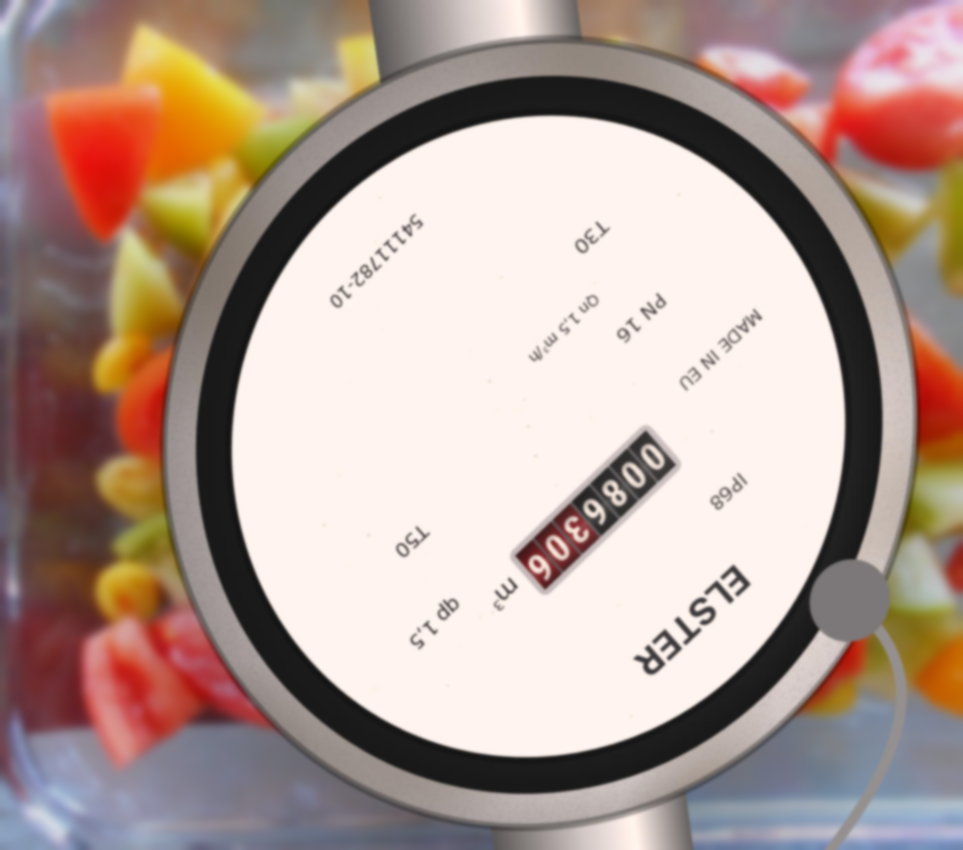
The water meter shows 86.306 m³
